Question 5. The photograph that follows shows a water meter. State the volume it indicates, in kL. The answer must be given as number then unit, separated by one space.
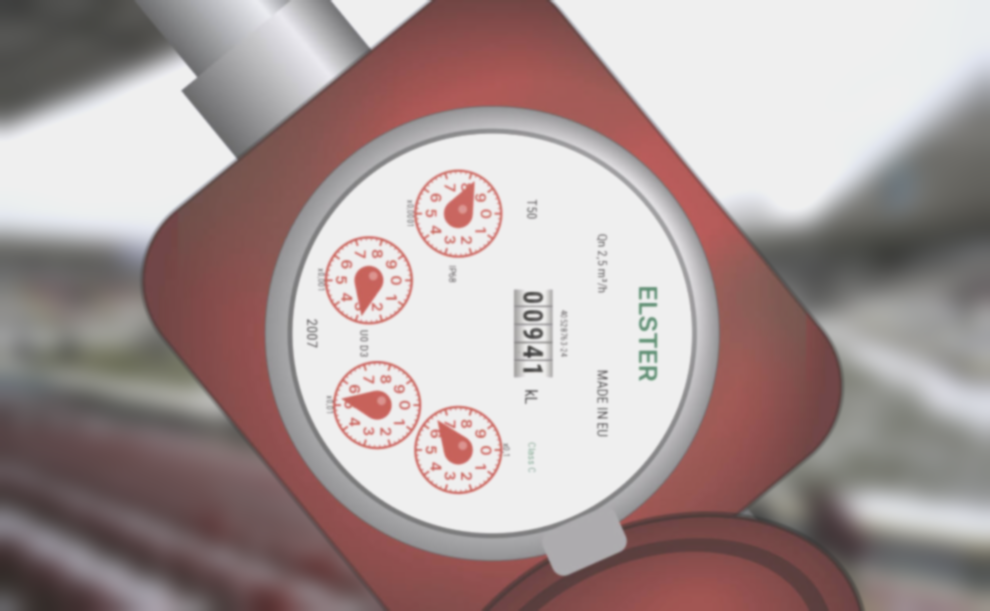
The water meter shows 941.6528 kL
